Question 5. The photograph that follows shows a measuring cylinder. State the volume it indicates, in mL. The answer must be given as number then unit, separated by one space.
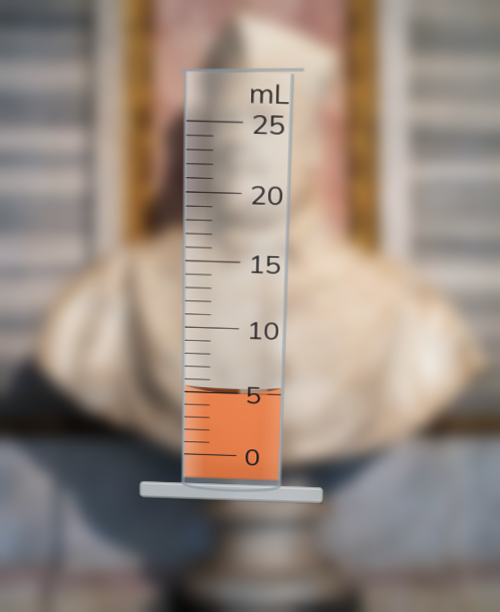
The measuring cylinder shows 5 mL
